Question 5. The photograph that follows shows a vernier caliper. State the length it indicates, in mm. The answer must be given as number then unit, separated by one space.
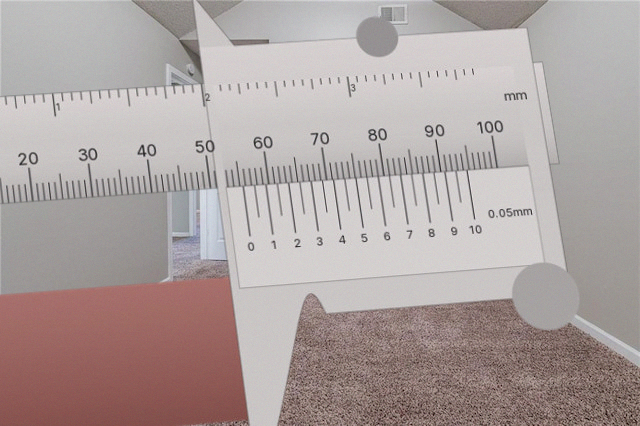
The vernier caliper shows 55.6 mm
